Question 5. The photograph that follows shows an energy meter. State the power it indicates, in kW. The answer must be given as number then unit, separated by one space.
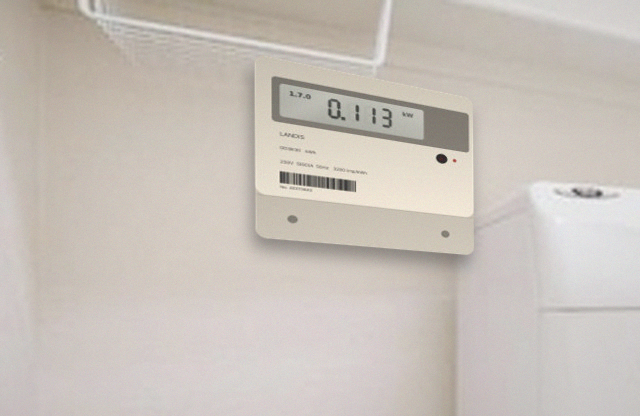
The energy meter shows 0.113 kW
